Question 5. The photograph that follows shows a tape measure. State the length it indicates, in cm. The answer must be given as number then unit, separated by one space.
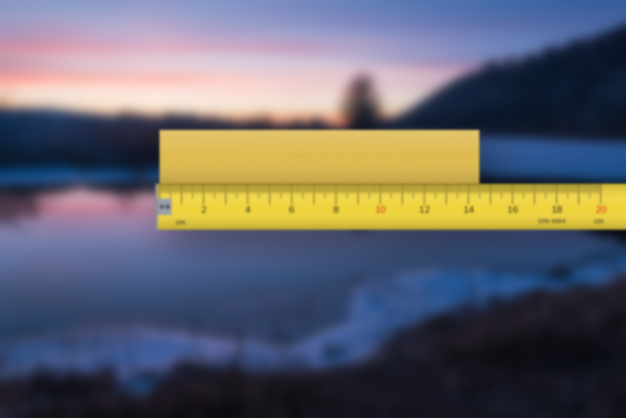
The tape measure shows 14.5 cm
